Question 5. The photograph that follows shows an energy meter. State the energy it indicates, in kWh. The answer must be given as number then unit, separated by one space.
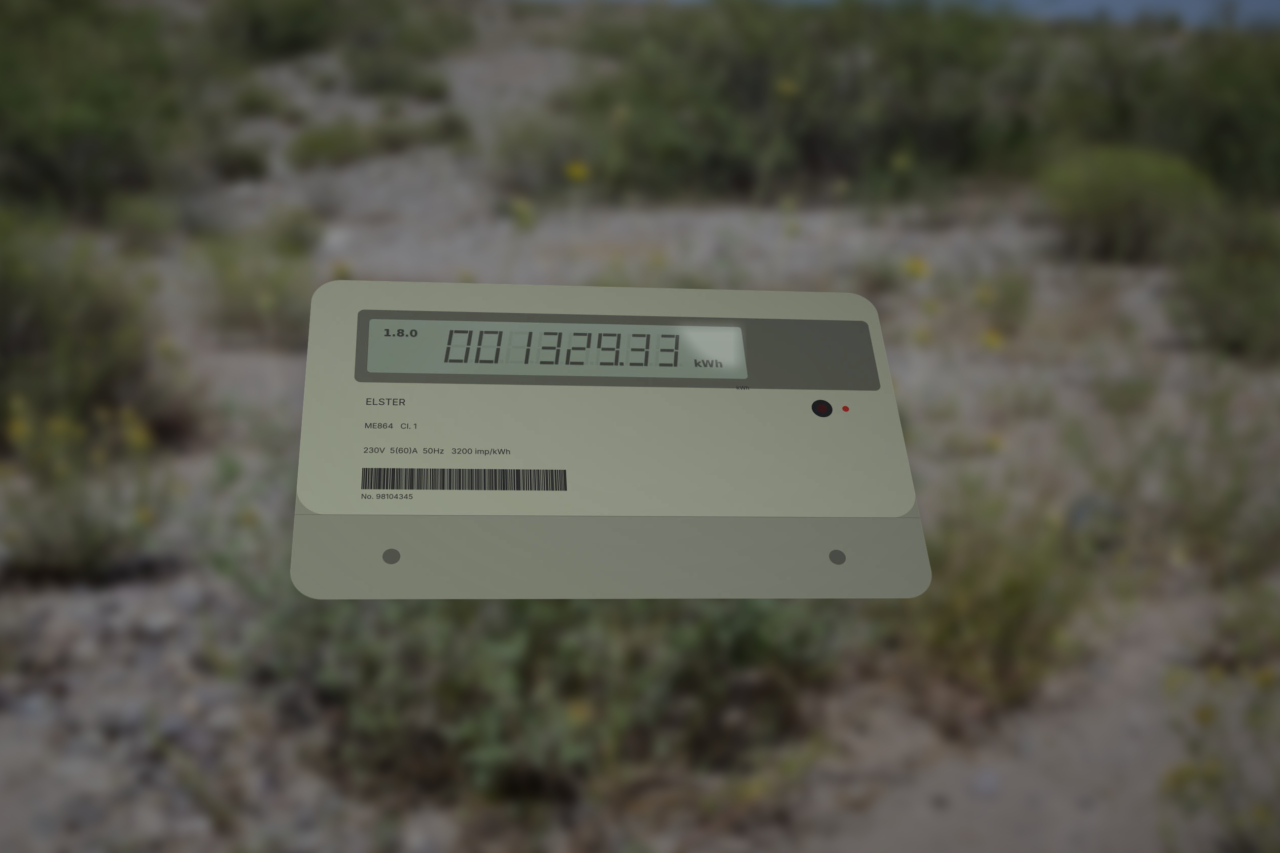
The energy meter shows 1329.33 kWh
